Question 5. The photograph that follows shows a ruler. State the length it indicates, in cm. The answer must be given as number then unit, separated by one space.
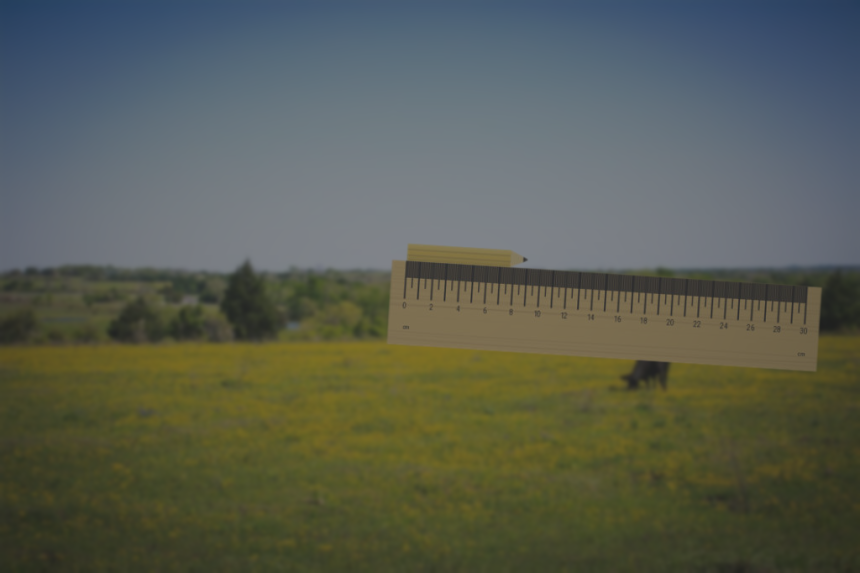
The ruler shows 9 cm
